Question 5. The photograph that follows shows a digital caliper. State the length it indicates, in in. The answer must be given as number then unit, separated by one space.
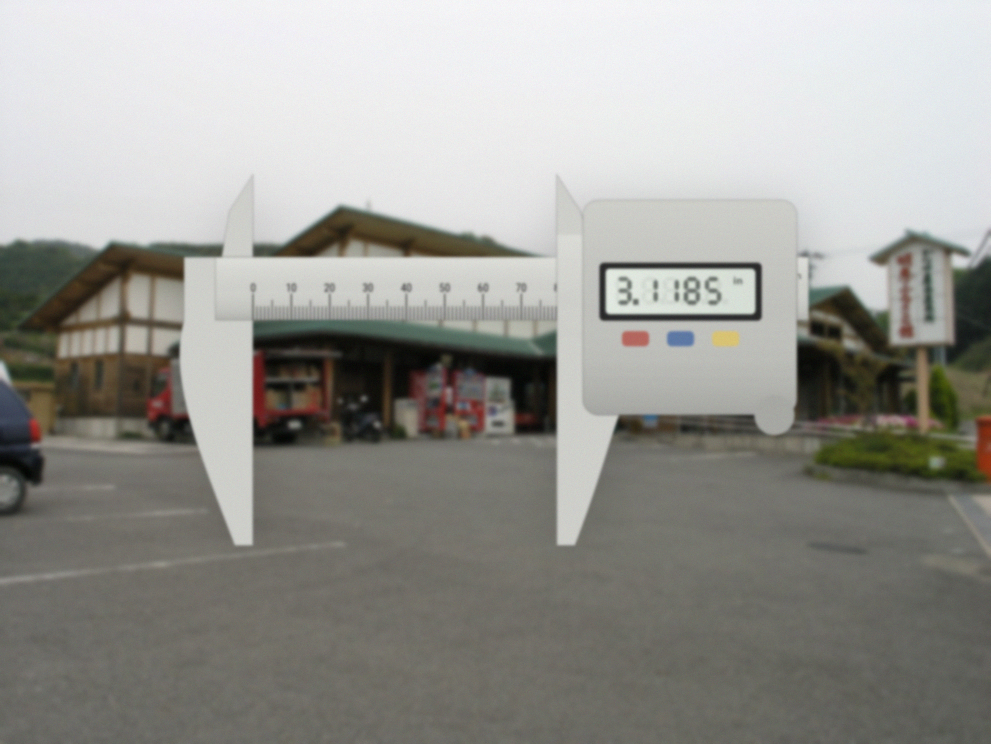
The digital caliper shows 3.1185 in
